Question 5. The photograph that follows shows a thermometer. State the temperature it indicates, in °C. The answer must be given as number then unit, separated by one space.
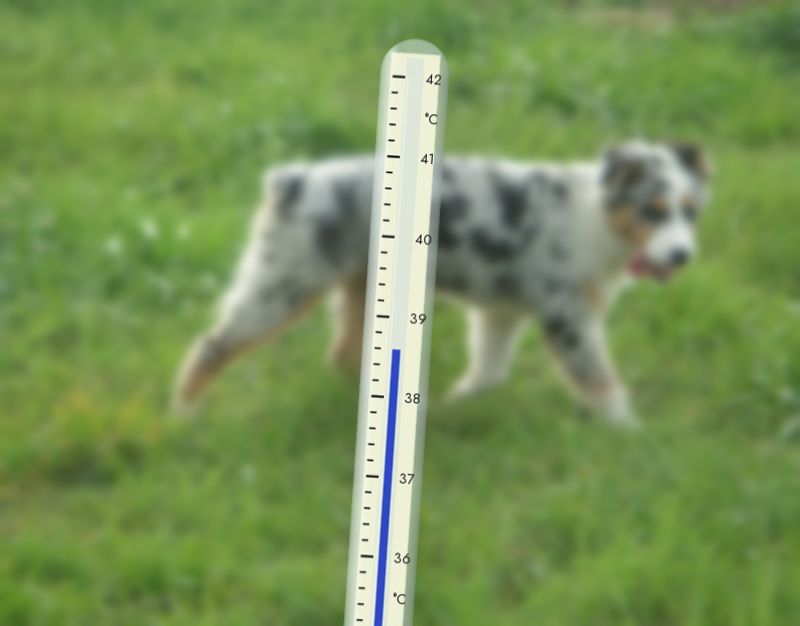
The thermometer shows 38.6 °C
